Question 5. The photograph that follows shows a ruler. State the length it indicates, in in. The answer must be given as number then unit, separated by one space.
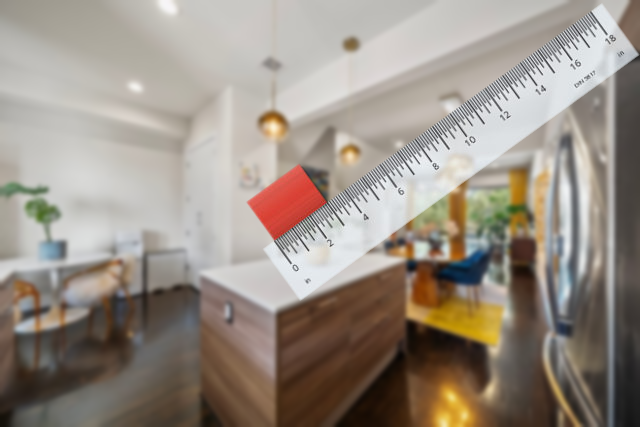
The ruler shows 3 in
